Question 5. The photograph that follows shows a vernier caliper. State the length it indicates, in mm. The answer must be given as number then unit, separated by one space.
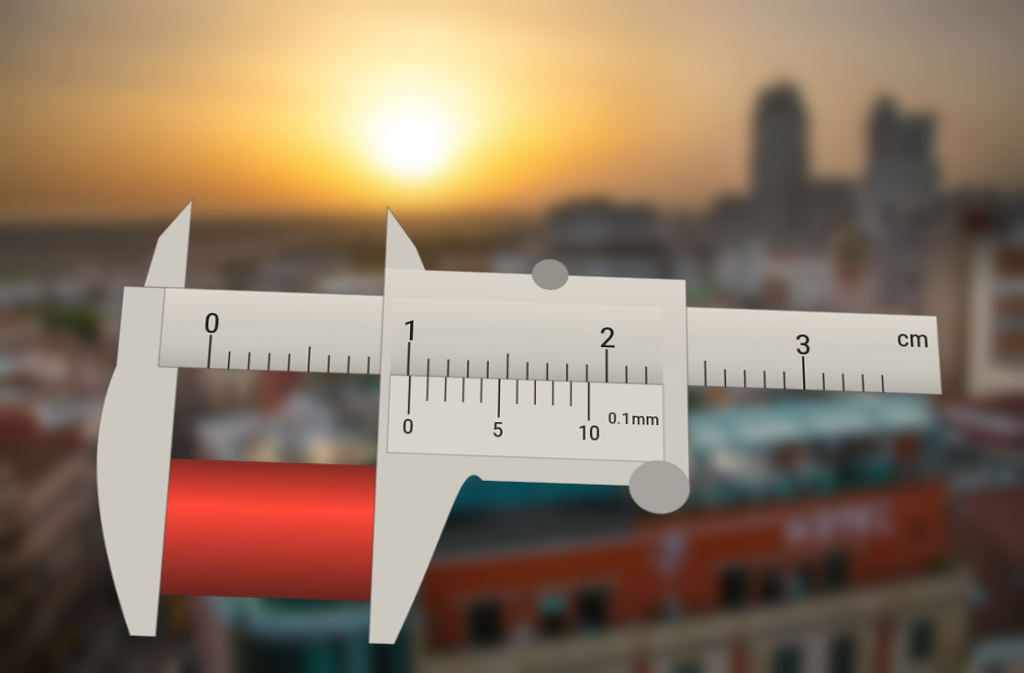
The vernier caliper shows 10.1 mm
